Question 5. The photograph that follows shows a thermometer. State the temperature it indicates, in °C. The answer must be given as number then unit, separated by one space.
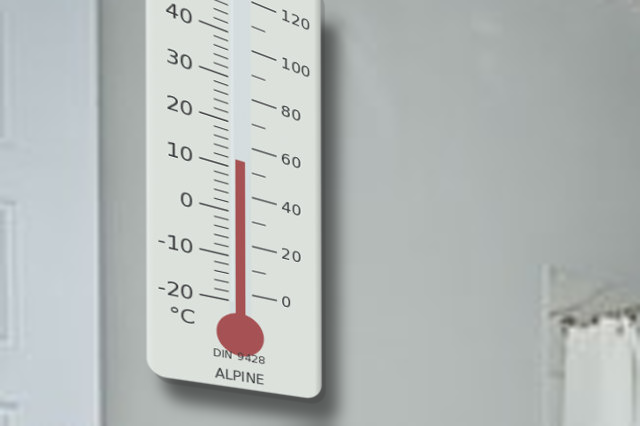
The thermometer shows 12 °C
